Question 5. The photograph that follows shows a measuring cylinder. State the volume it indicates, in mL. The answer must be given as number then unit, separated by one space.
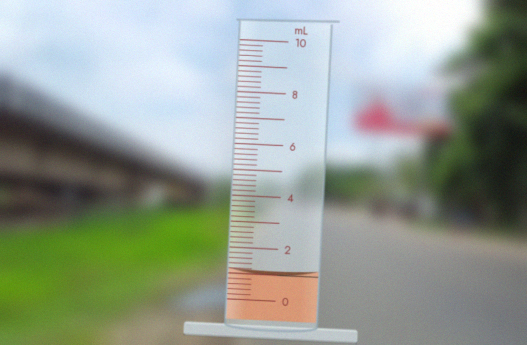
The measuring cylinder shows 1 mL
